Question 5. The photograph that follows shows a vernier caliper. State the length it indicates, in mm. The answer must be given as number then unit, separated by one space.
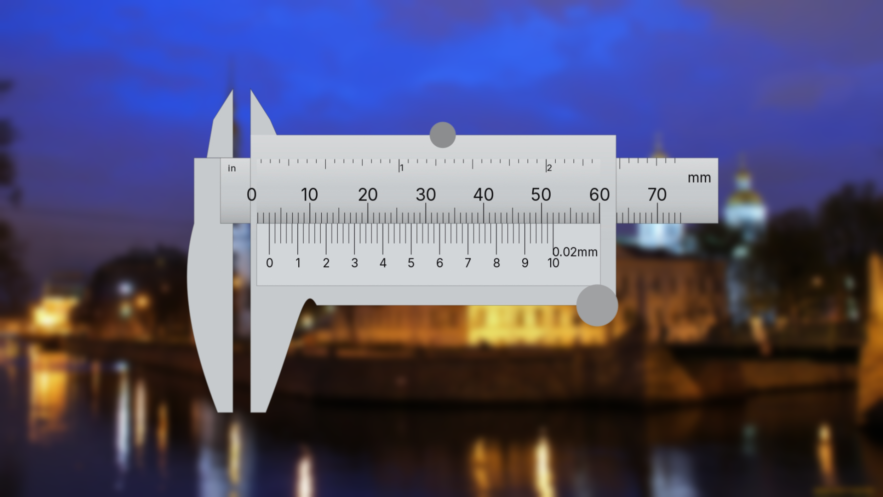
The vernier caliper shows 3.0 mm
